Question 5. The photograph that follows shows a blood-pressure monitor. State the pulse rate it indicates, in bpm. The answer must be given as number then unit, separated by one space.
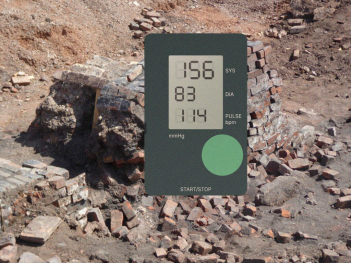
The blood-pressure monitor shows 114 bpm
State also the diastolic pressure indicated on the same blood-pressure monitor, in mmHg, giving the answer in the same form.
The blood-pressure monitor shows 83 mmHg
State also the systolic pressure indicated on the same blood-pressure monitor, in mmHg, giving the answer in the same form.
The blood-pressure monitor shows 156 mmHg
